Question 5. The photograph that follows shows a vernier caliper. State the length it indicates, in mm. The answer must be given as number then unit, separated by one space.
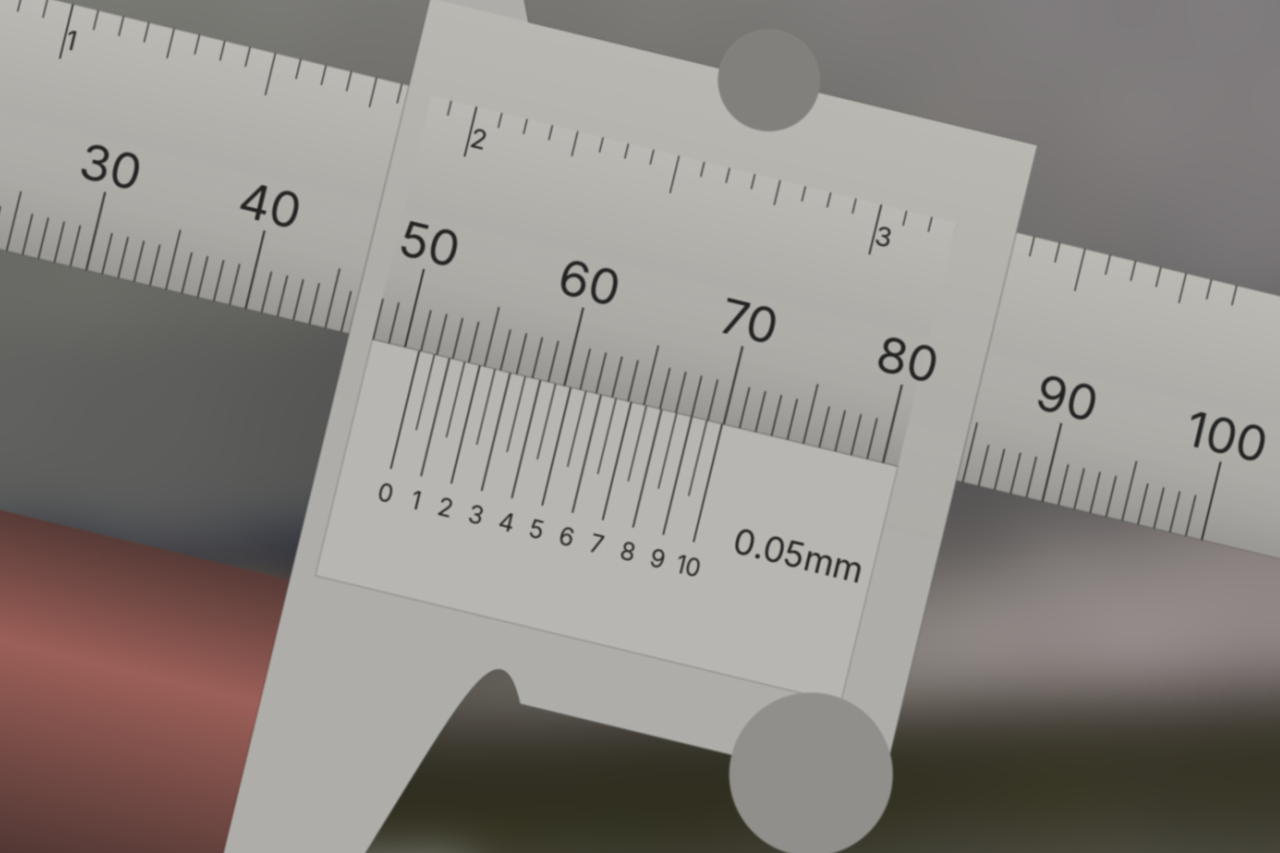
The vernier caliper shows 50.9 mm
